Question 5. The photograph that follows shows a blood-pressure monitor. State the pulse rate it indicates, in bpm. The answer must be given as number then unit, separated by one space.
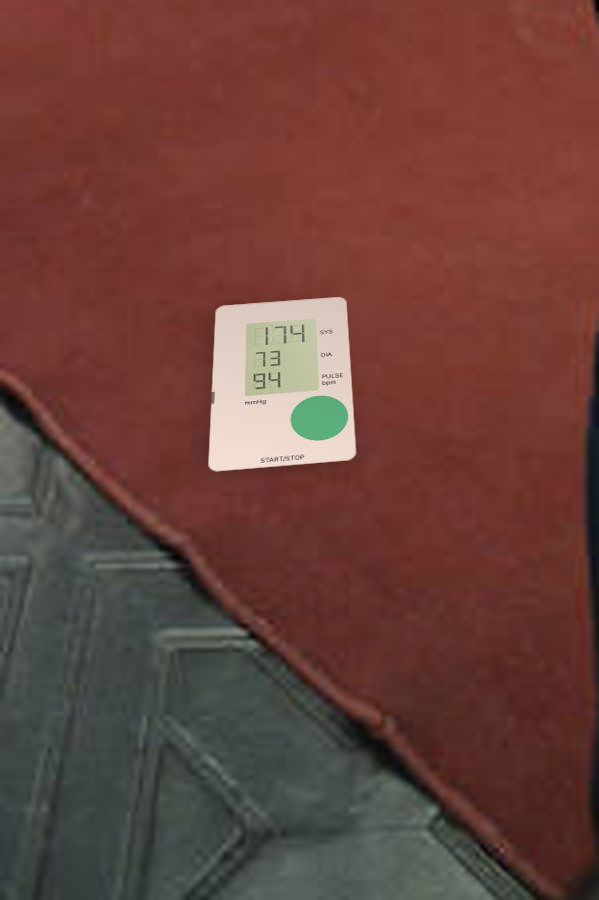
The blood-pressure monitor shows 94 bpm
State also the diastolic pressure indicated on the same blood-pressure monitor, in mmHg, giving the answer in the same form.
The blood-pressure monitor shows 73 mmHg
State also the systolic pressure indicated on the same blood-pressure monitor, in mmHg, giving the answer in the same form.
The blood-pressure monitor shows 174 mmHg
